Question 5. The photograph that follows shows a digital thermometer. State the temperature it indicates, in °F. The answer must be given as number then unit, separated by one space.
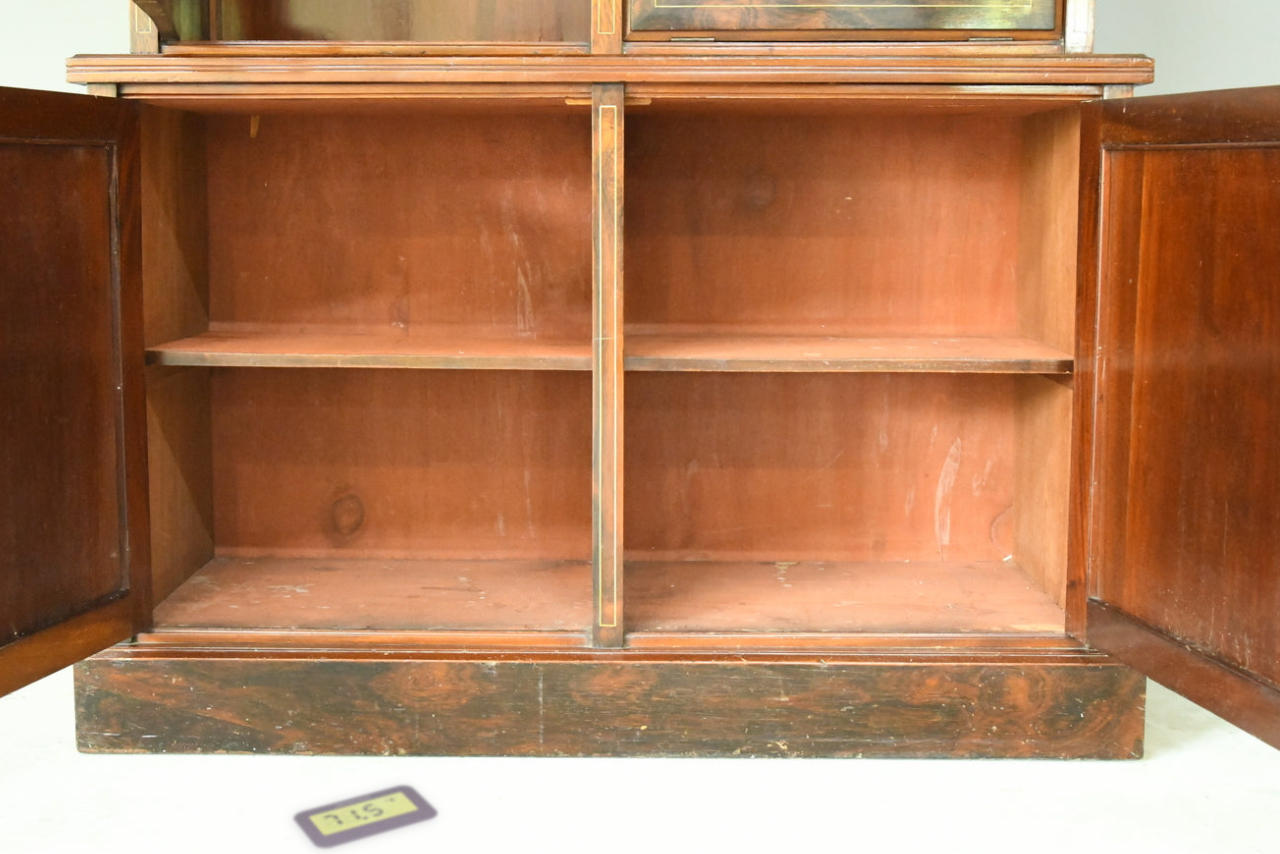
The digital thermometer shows 71.5 °F
